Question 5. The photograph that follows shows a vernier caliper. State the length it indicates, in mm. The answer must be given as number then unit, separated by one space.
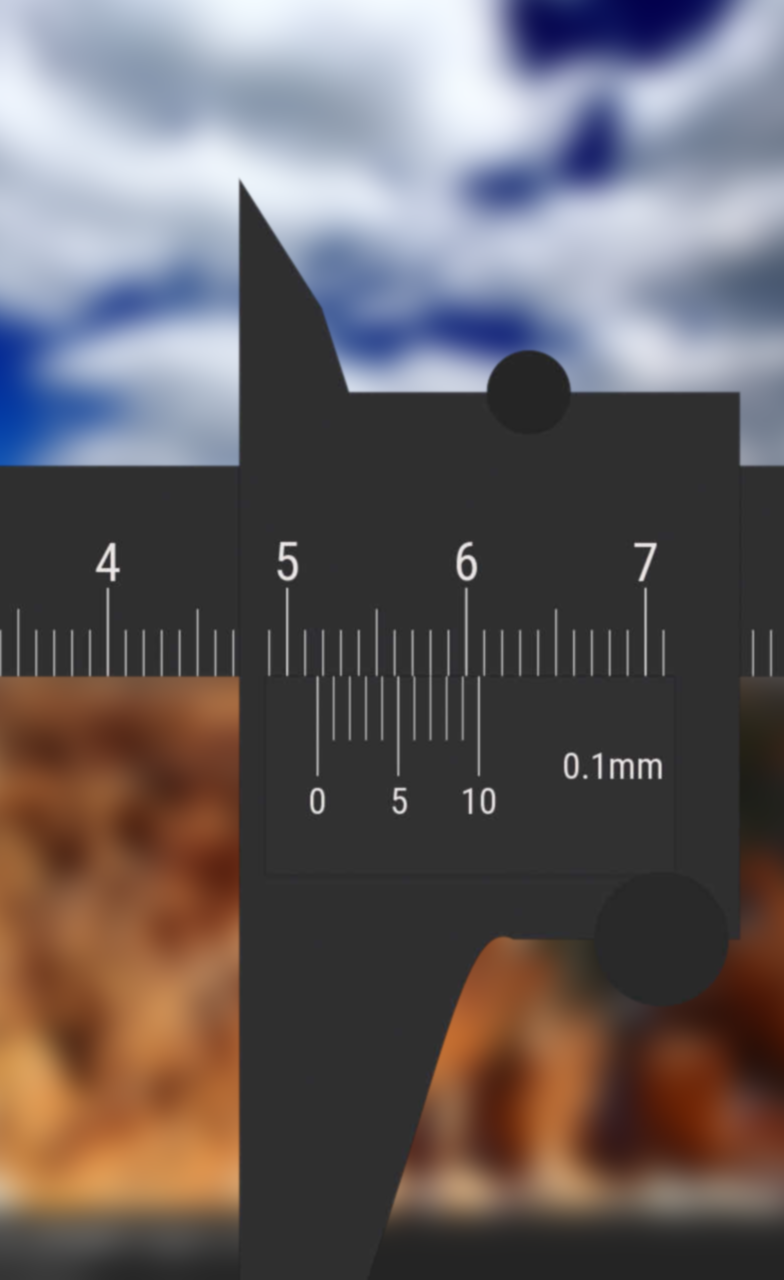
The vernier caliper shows 51.7 mm
